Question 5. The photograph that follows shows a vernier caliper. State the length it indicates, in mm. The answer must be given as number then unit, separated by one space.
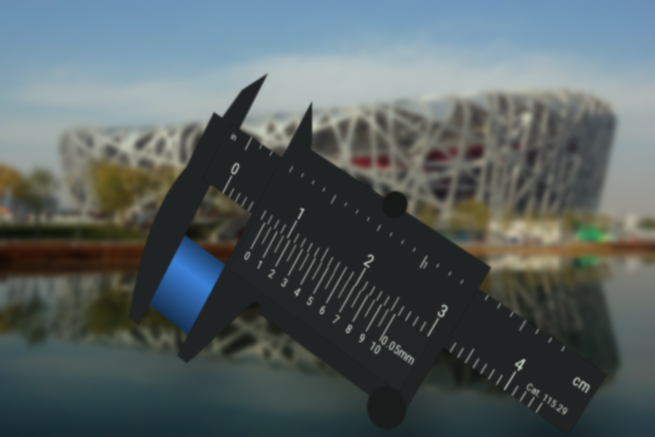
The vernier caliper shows 6.6 mm
